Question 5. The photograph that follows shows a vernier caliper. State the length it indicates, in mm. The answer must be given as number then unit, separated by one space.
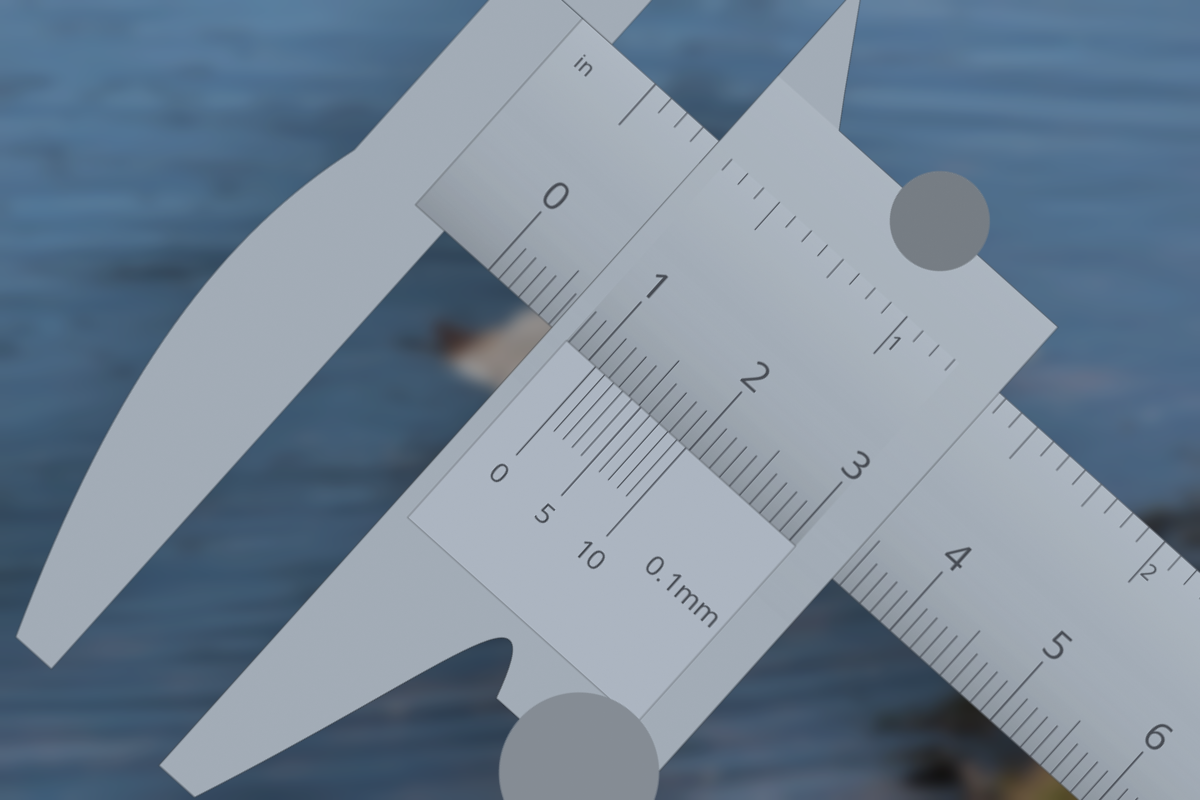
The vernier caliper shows 10.7 mm
